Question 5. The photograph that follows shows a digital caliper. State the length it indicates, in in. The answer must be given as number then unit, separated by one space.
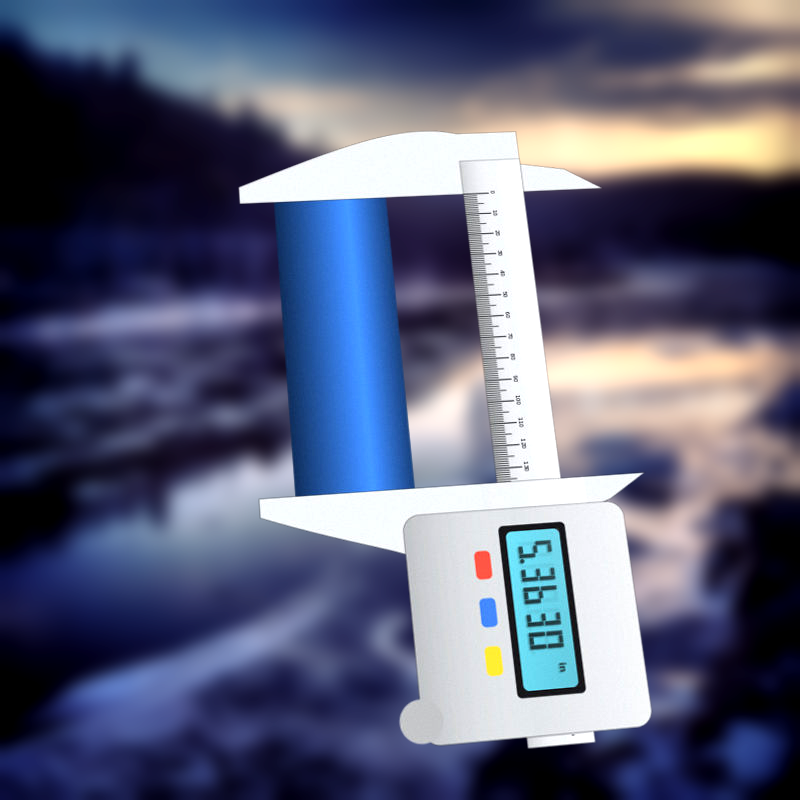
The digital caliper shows 5.3630 in
